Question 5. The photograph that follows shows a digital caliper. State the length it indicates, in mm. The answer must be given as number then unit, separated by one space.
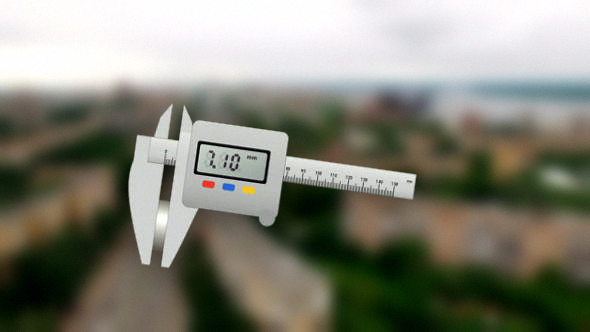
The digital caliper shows 7.10 mm
